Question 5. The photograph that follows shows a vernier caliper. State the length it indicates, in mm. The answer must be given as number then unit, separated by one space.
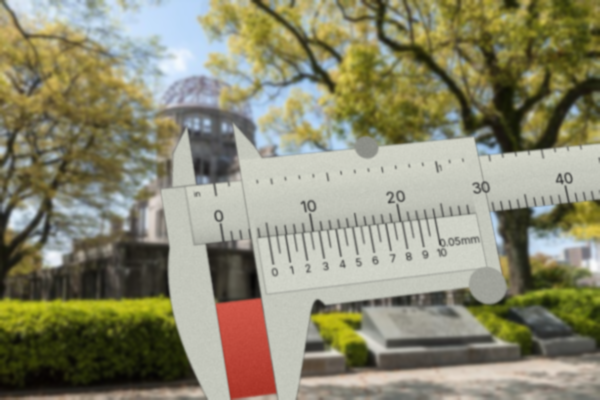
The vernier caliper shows 5.0 mm
